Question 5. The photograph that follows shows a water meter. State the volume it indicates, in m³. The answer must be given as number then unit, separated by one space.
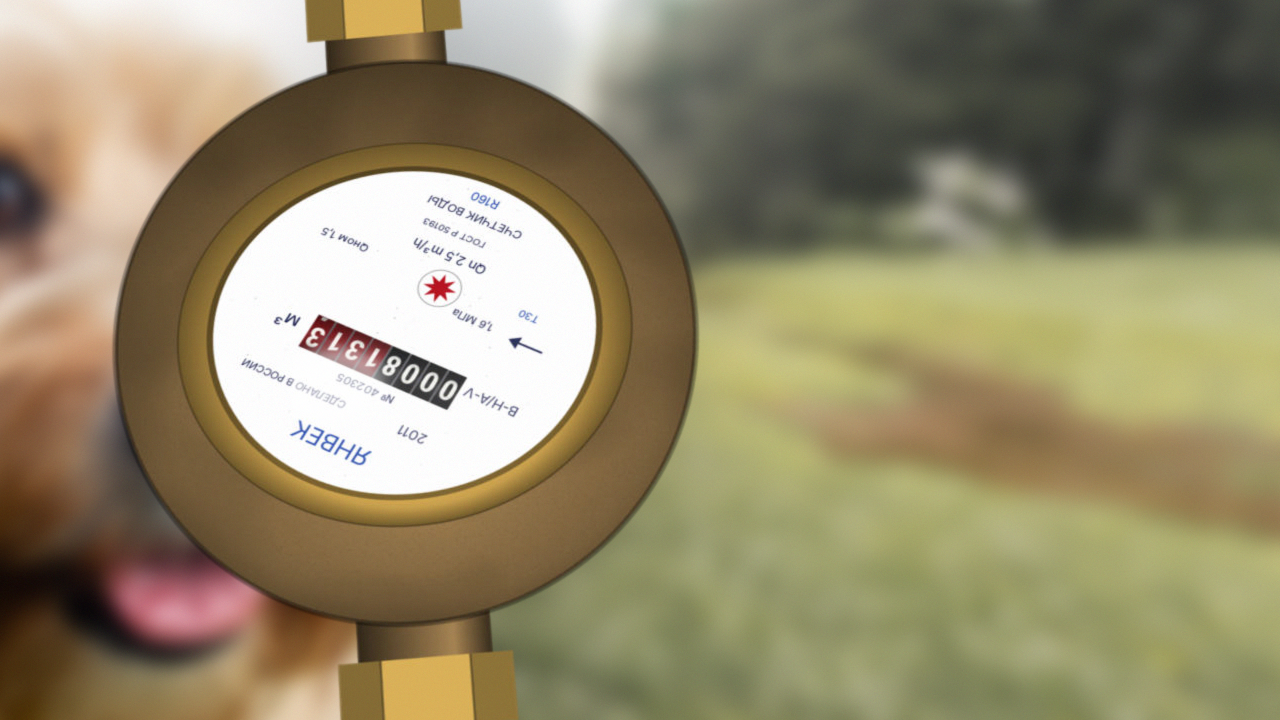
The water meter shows 8.1313 m³
